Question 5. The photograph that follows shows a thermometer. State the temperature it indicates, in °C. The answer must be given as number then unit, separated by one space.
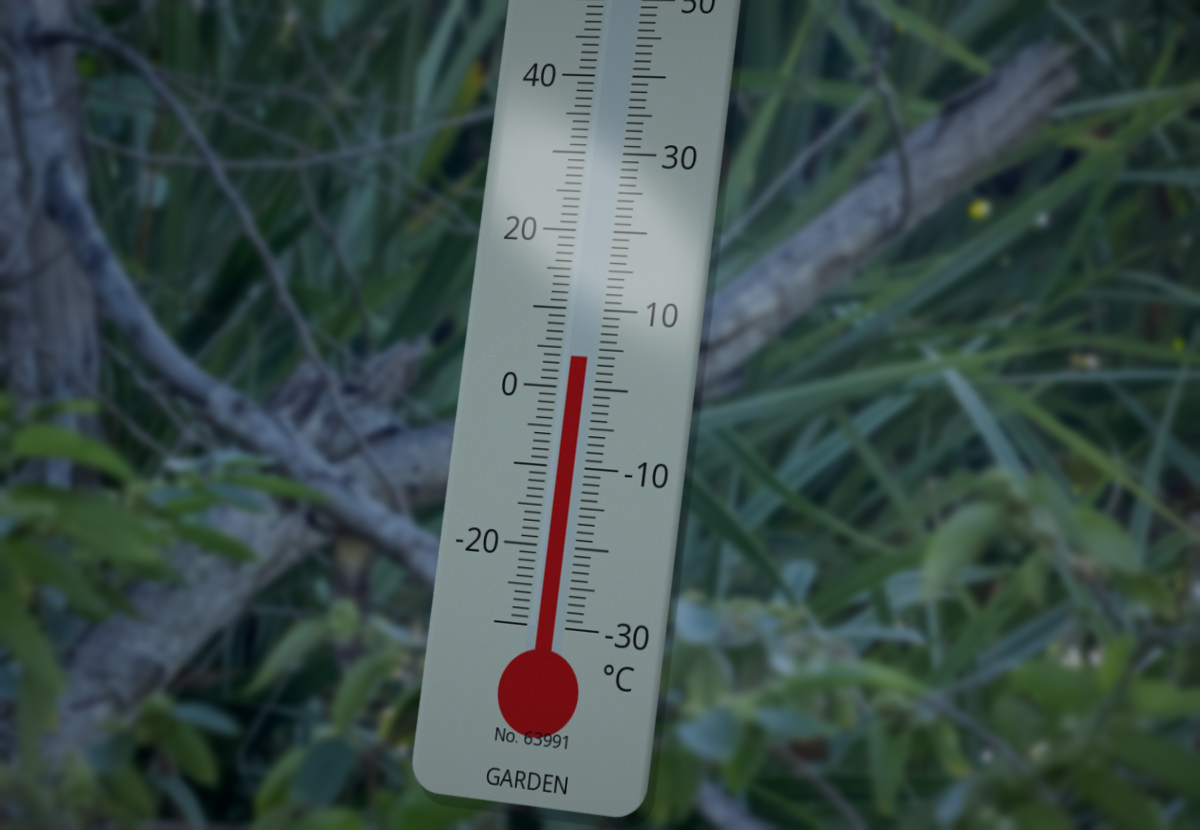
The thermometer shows 4 °C
